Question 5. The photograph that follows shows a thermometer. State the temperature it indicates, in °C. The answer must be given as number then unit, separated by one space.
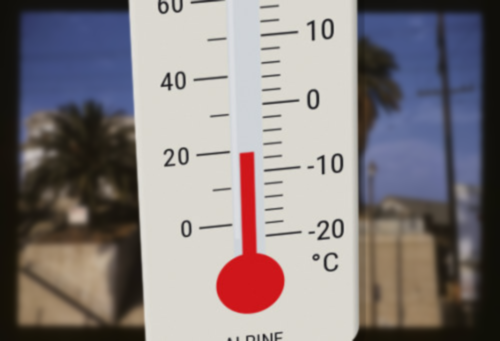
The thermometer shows -7 °C
